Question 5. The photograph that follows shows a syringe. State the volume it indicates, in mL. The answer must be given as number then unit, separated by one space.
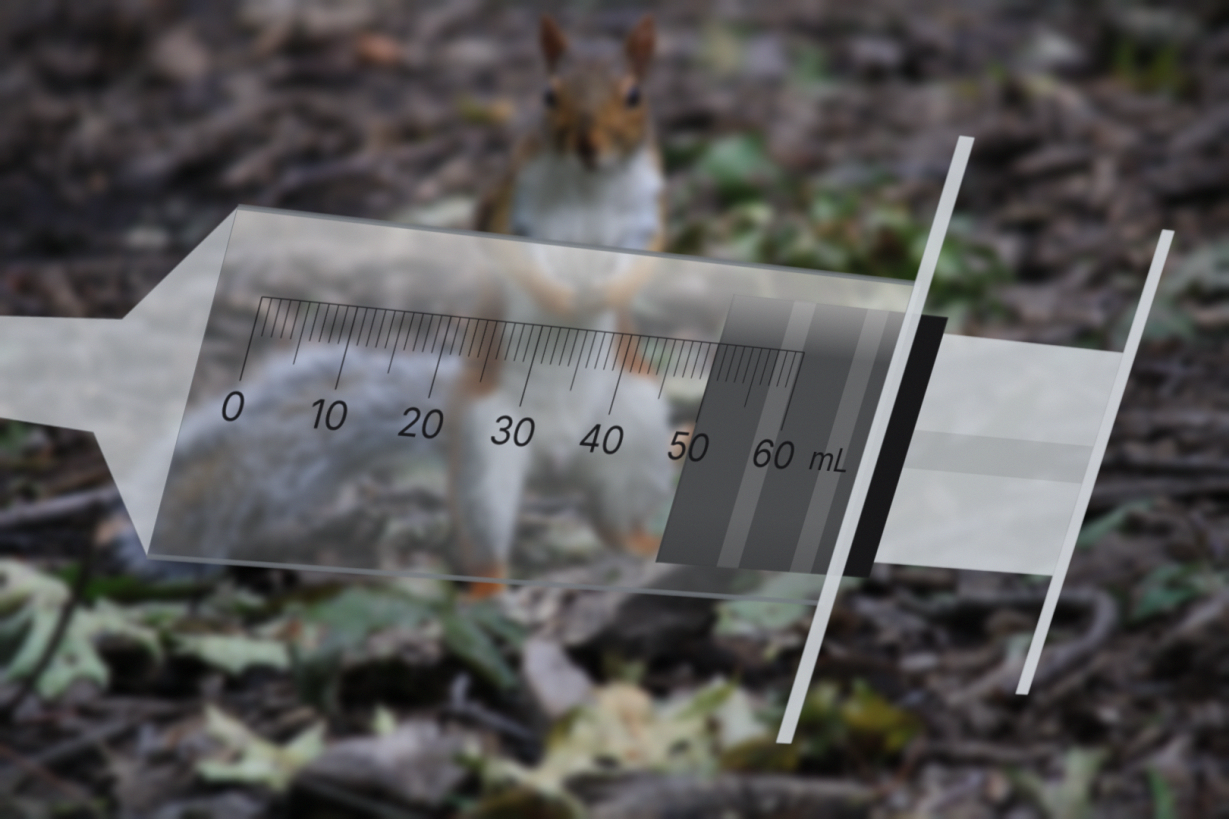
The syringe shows 50 mL
